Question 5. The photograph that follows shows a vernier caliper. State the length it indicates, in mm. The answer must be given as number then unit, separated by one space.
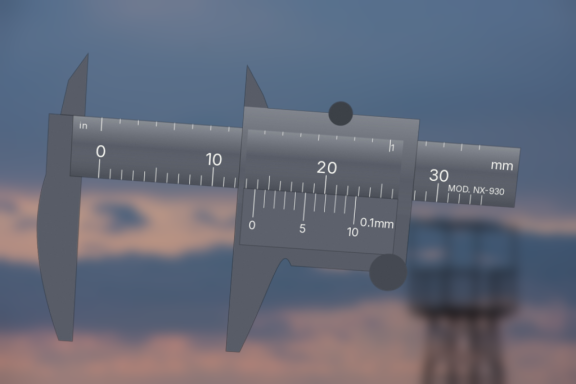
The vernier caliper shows 13.8 mm
